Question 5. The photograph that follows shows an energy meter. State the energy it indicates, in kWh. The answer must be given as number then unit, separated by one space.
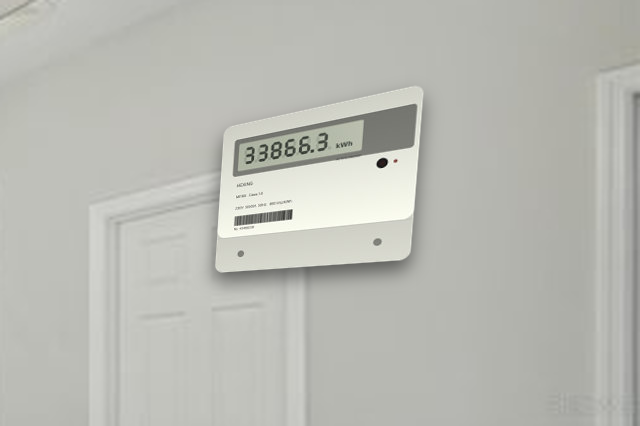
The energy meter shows 33866.3 kWh
